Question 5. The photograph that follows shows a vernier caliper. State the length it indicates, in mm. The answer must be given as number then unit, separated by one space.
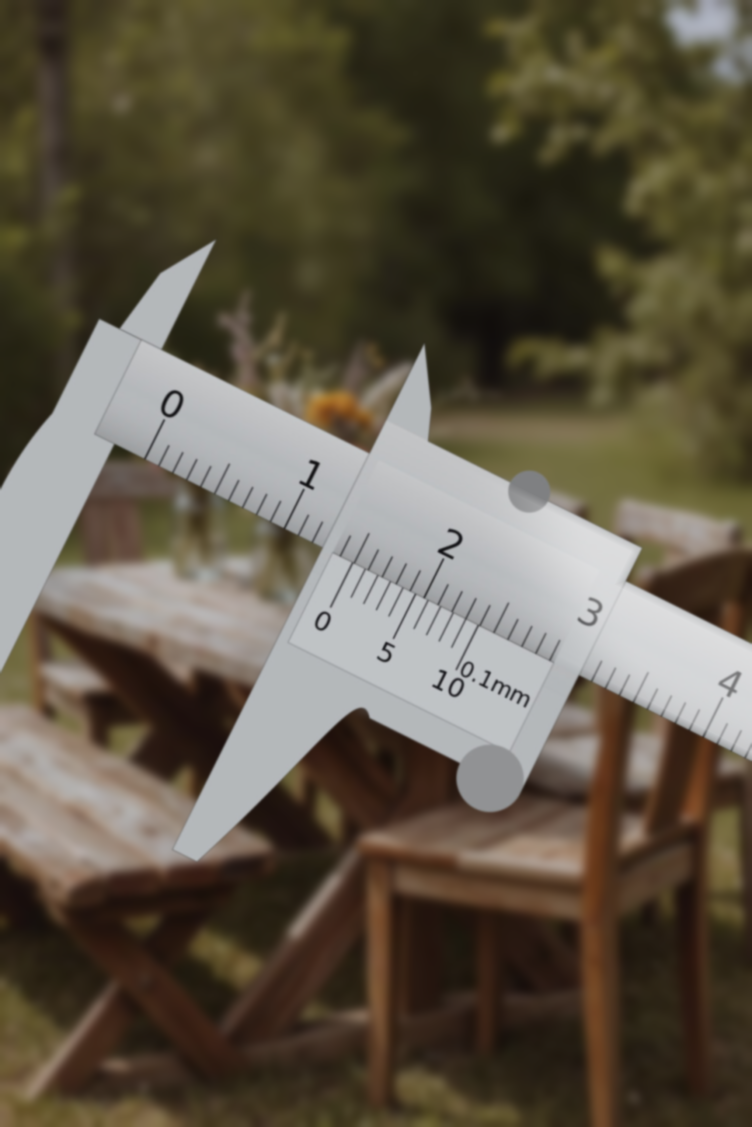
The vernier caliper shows 14.9 mm
